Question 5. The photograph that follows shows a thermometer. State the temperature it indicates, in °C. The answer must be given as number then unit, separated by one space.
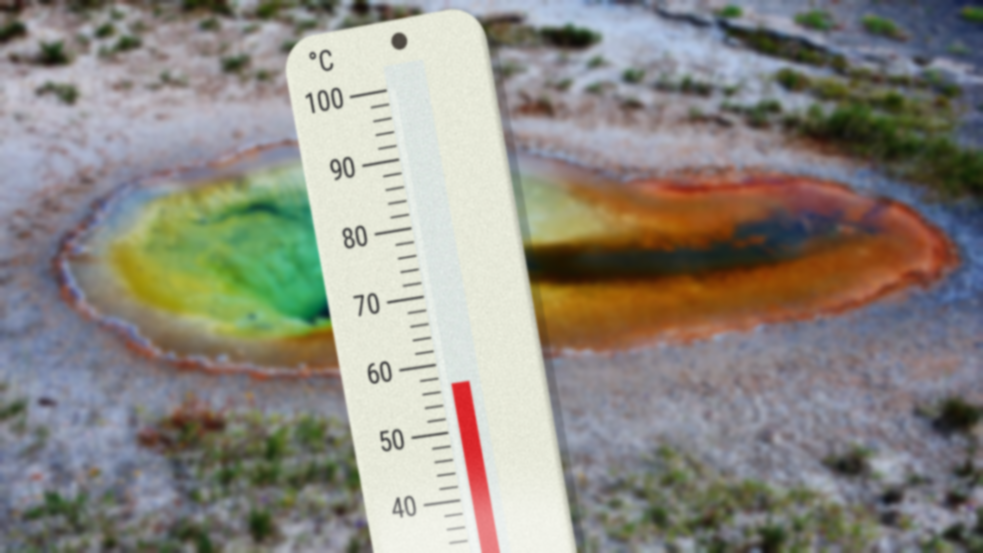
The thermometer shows 57 °C
